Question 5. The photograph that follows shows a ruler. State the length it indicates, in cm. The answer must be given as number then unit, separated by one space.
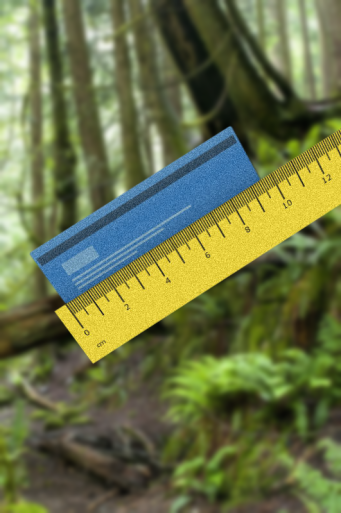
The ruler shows 9.5 cm
